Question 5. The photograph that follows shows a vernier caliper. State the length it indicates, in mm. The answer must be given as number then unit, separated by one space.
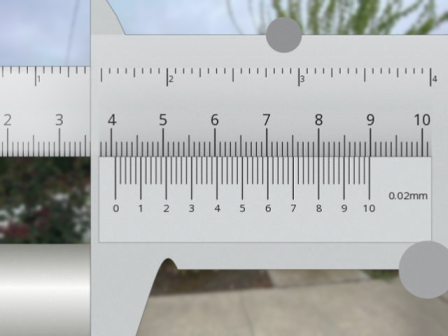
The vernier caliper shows 40.8 mm
